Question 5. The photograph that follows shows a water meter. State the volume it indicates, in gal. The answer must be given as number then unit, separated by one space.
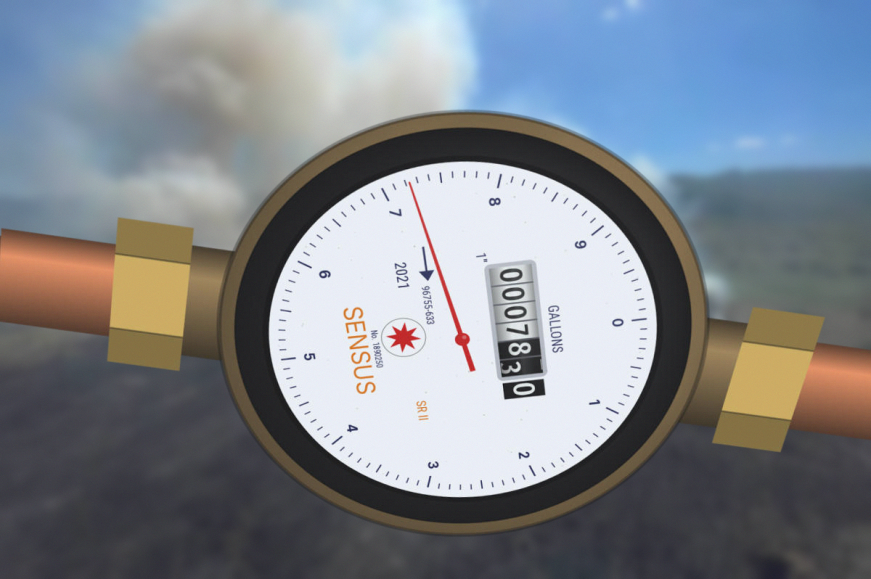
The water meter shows 7827.2 gal
